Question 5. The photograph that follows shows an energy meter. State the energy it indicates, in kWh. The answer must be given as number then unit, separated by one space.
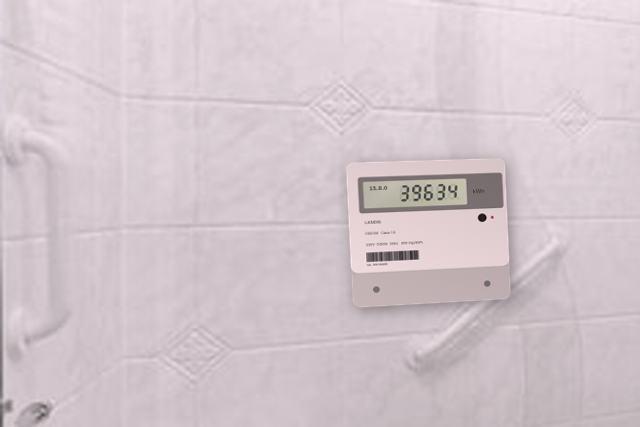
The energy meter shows 39634 kWh
